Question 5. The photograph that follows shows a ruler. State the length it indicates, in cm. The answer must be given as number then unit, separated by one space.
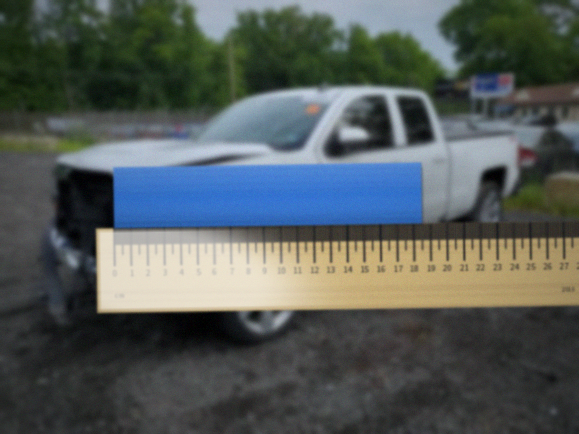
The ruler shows 18.5 cm
